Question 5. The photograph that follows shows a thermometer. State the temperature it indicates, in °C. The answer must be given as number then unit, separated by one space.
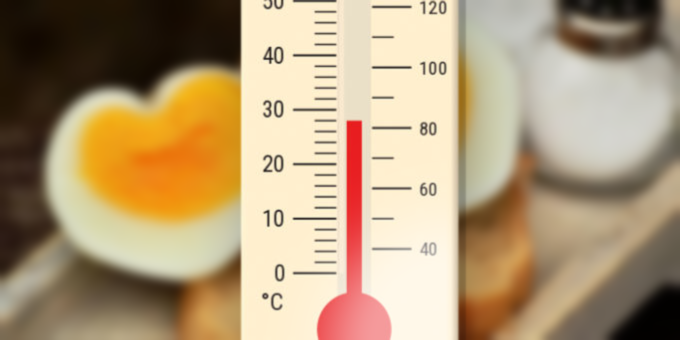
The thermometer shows 28 °C
